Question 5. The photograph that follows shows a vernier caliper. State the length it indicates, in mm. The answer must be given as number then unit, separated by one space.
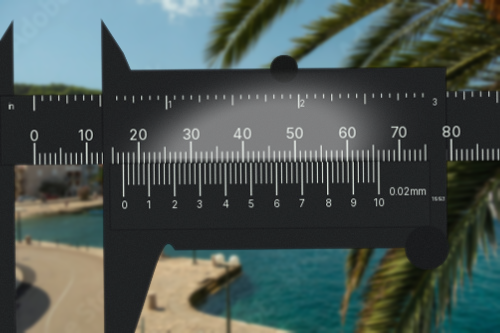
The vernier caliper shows 17.0 mm
